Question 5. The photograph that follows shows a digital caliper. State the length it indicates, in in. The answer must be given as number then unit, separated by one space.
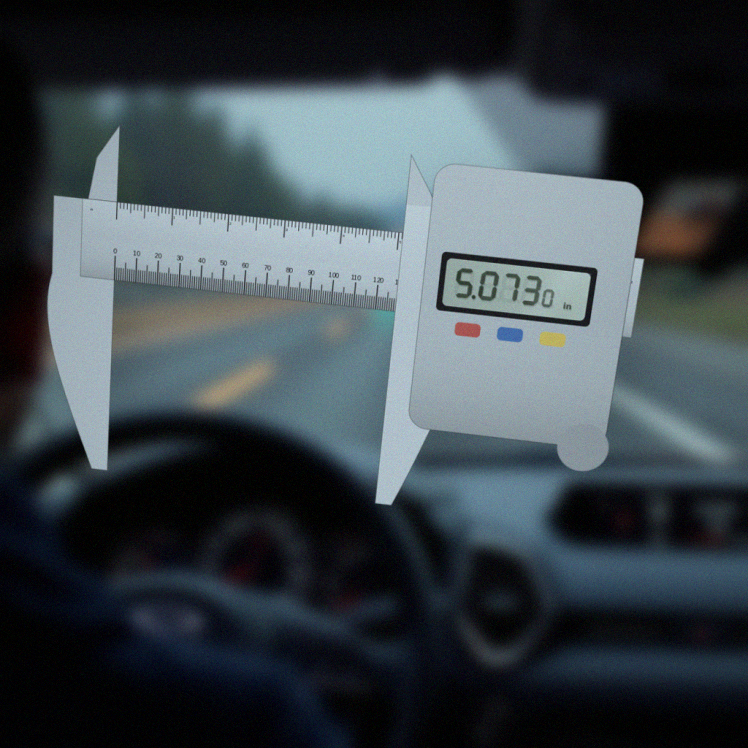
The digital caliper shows 5.0730 in
